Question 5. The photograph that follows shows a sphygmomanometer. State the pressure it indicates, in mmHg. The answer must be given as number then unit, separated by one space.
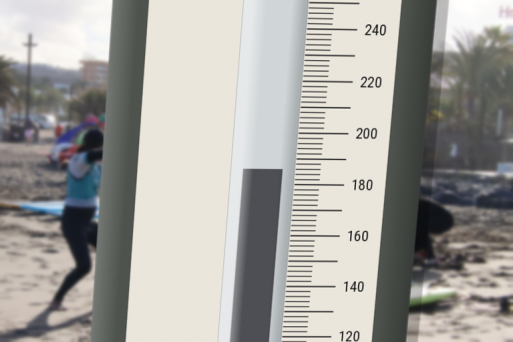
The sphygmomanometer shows 186 mmHg
